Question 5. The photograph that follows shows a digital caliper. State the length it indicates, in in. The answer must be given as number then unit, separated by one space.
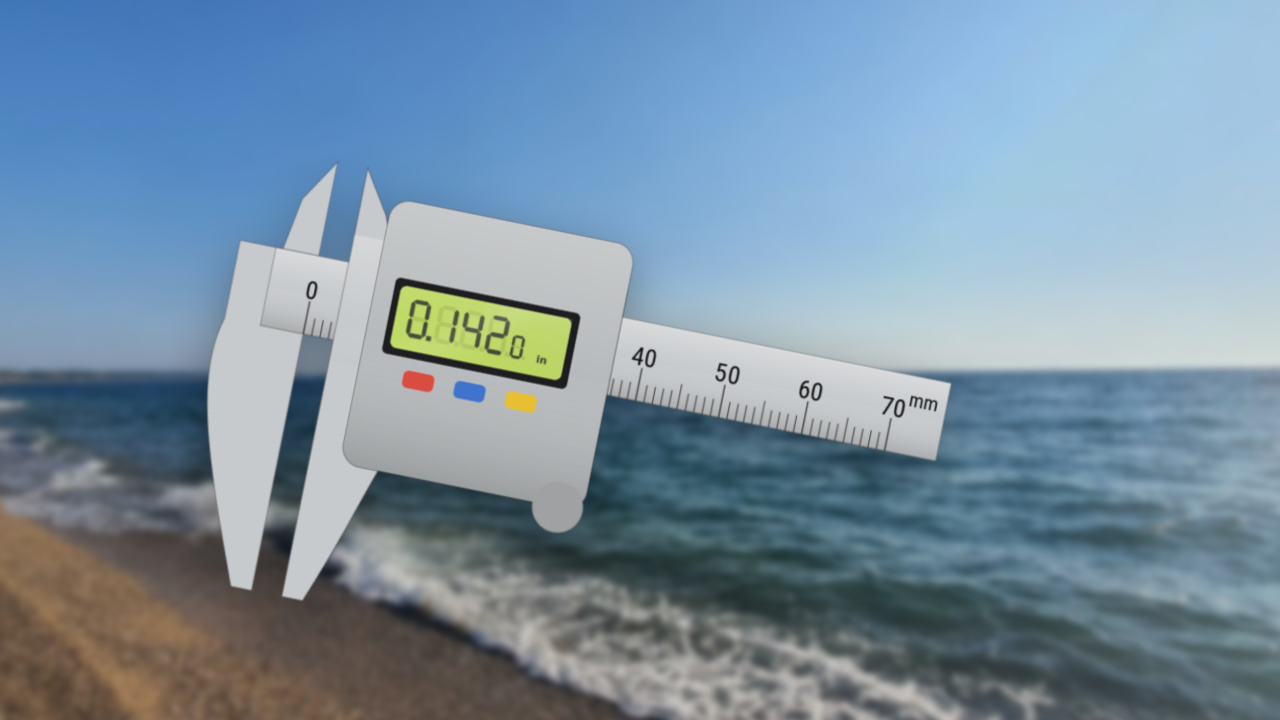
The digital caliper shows 0.1420 in
